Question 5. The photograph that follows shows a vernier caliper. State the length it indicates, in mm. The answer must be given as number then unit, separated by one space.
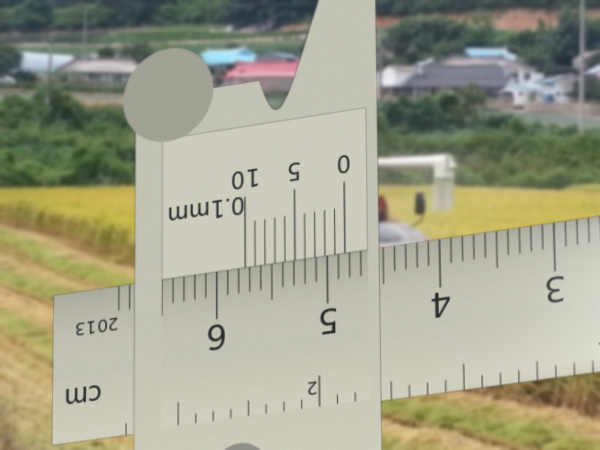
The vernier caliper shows 48.4 mm
